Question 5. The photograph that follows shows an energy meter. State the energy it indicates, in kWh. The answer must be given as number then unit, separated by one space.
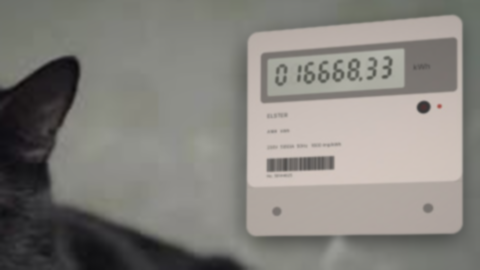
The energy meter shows 16668.33 kWh
